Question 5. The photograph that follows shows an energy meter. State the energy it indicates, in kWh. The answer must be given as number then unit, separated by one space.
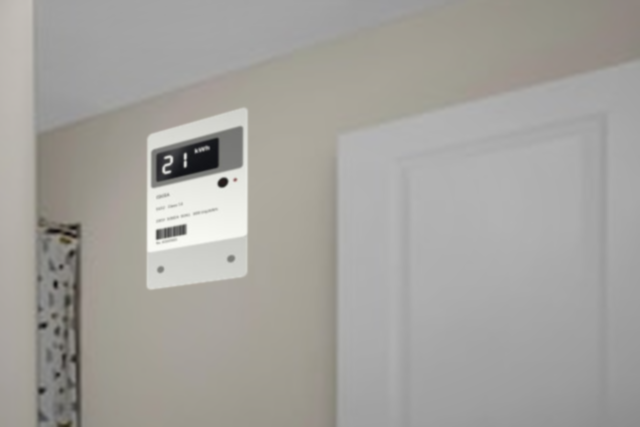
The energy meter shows 21 kWh
